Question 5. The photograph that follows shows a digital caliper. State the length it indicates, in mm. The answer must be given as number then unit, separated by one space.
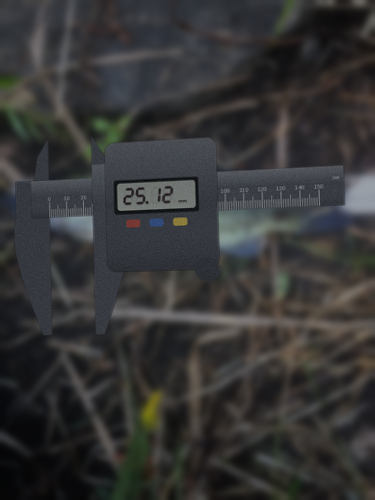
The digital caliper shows 25.12 mm
